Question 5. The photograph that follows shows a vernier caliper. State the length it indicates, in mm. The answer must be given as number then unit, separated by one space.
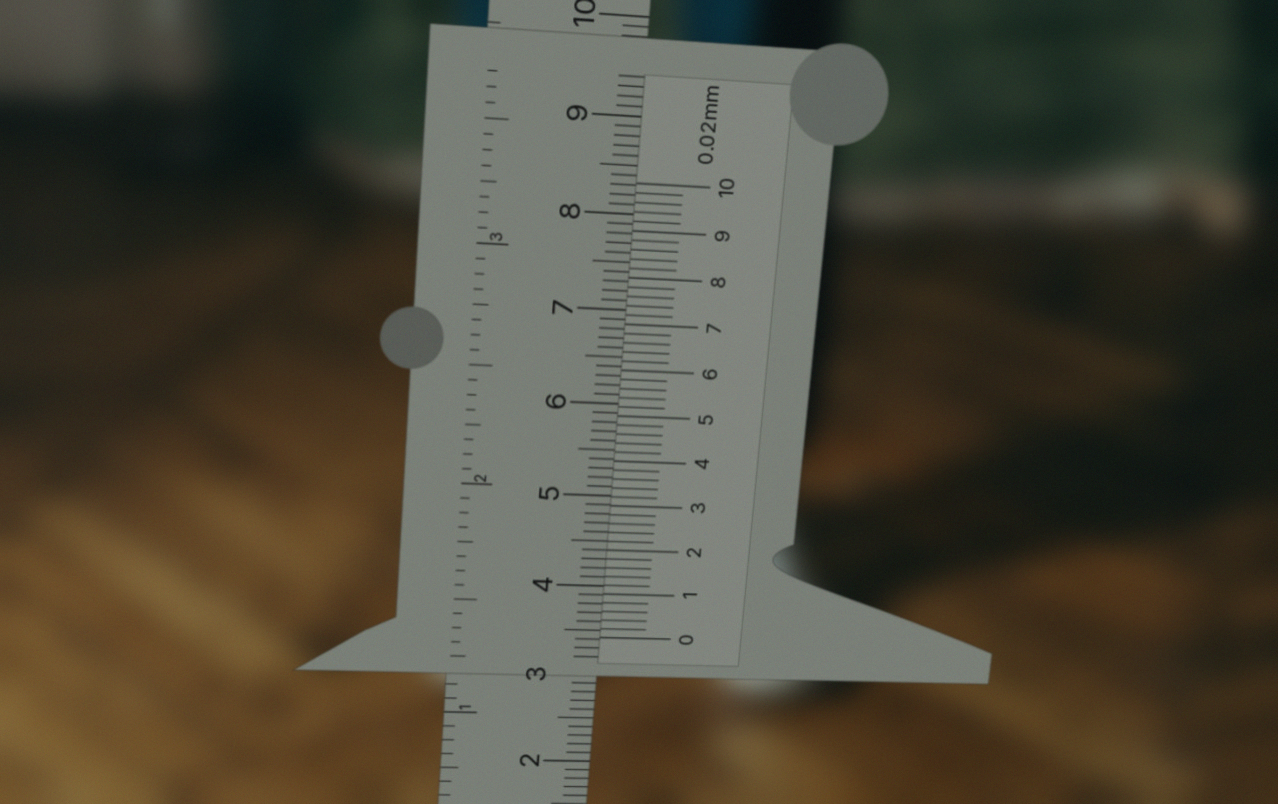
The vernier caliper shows 34.2 mm
